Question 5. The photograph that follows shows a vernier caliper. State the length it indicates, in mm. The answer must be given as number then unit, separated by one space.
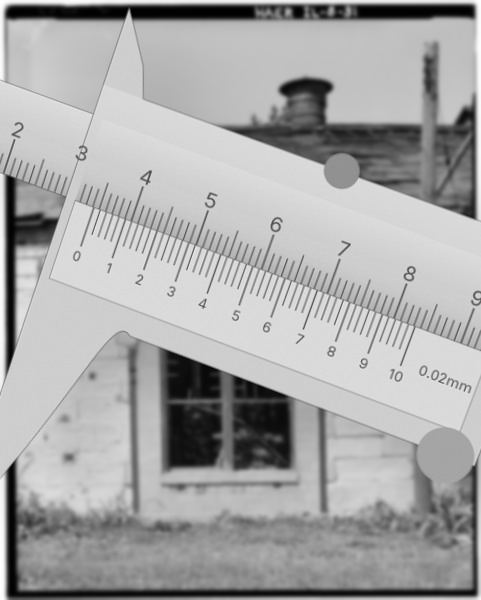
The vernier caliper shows 34.2 mm
